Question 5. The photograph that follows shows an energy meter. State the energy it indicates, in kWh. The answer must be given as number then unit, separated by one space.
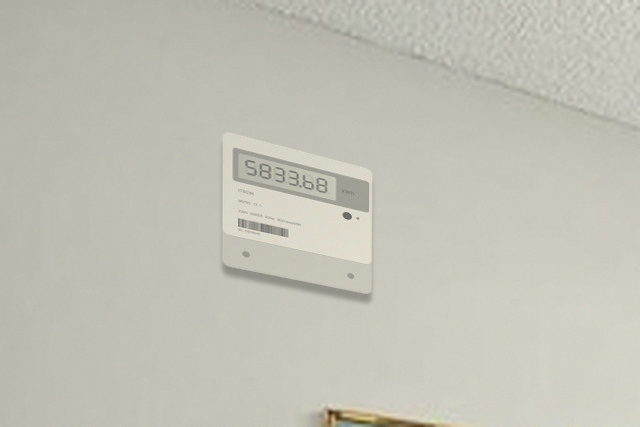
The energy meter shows 5833.68 kWh
